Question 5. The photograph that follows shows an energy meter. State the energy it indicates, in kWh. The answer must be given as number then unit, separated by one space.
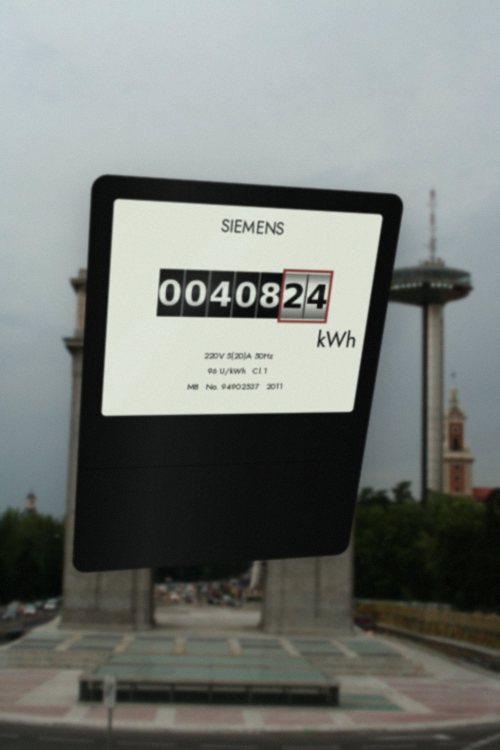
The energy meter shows 408.24 kWh
